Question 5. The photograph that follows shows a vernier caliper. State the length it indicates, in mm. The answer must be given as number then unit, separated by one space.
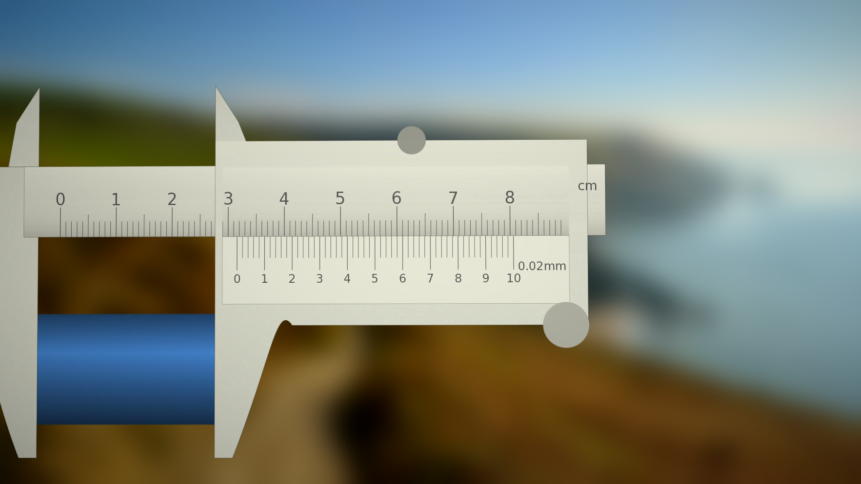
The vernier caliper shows 31.6 mm
